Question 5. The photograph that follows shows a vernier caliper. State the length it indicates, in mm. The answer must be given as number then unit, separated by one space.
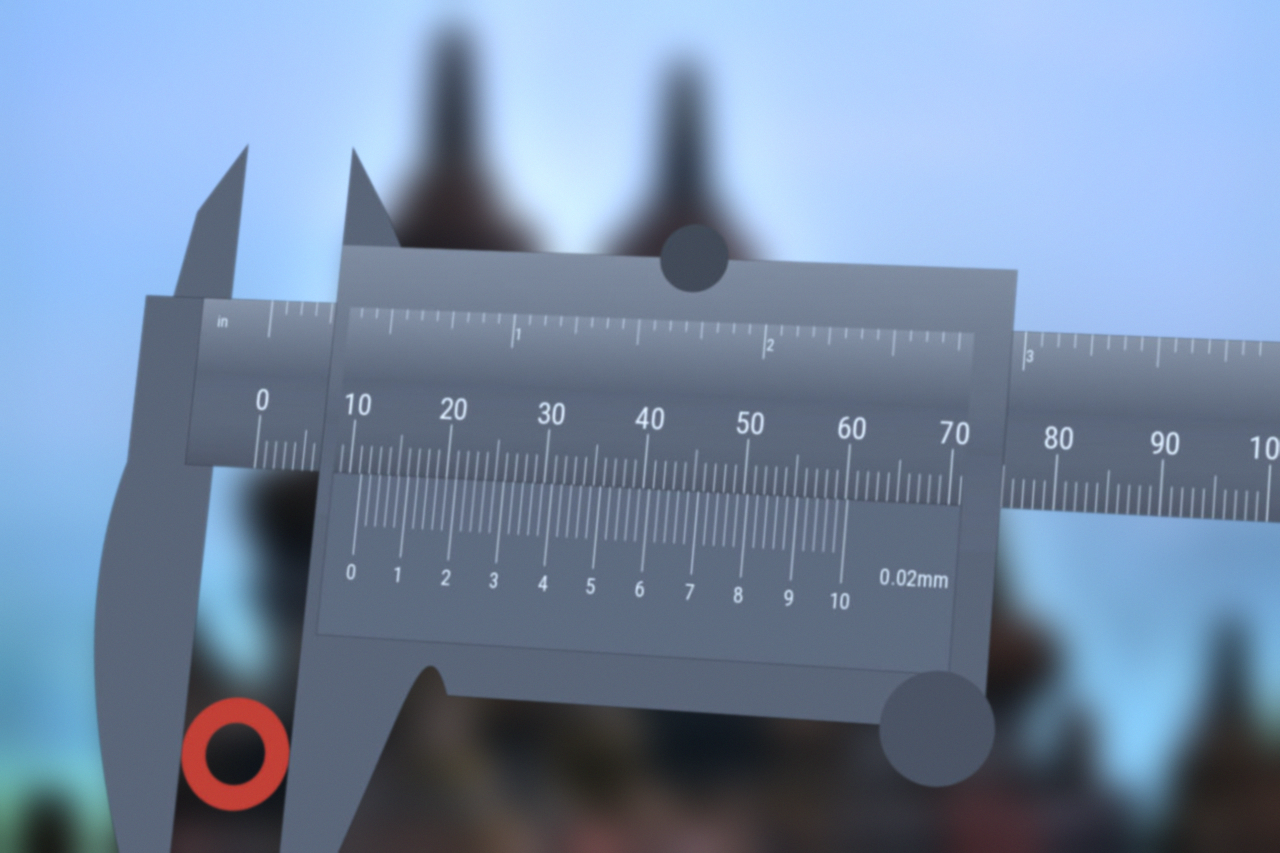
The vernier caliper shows 11.2 mm
